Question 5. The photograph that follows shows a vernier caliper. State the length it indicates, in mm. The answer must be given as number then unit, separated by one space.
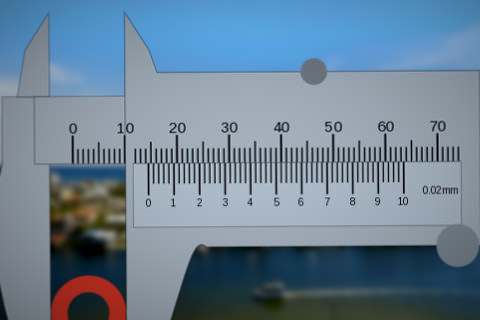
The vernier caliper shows 14.5 mm
